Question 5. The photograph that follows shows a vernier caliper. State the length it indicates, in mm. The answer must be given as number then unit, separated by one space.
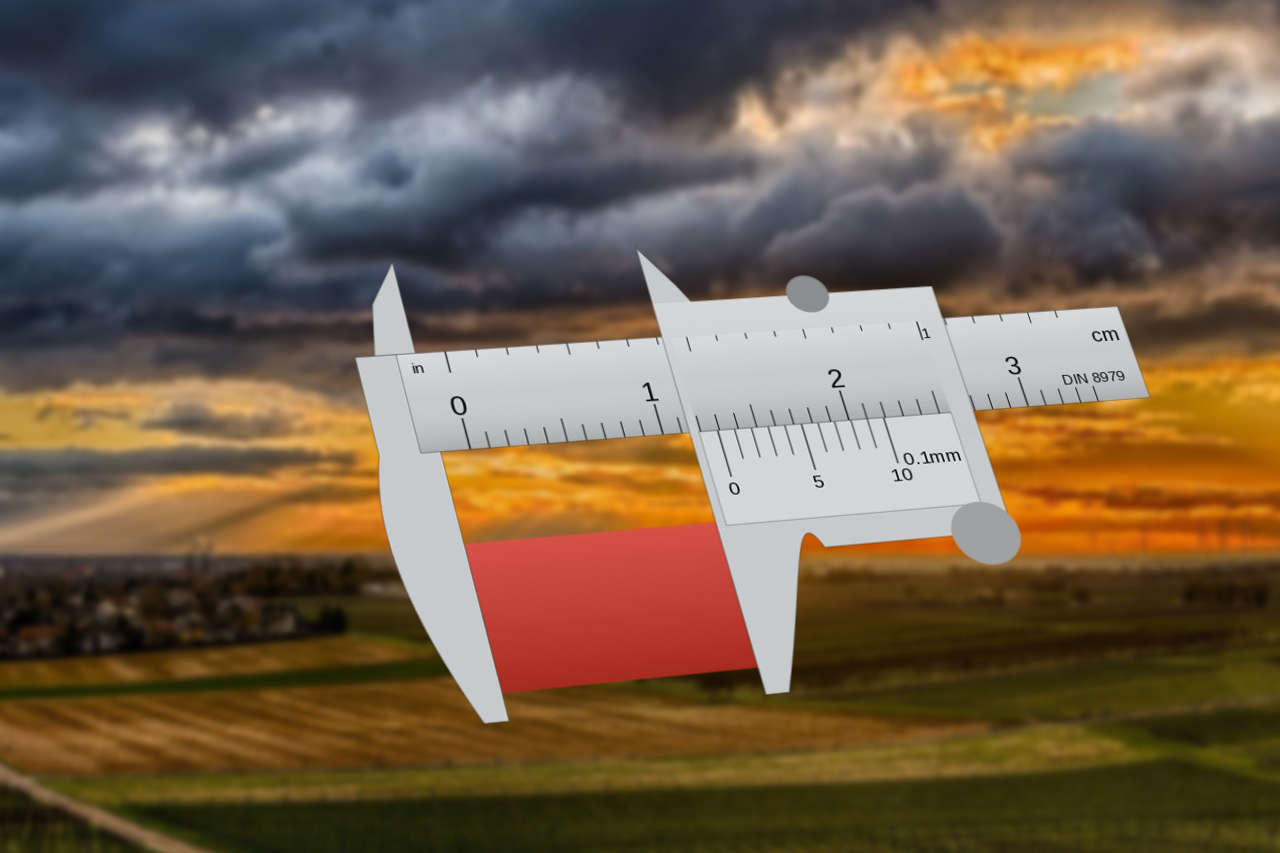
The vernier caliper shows 12.9 mm
